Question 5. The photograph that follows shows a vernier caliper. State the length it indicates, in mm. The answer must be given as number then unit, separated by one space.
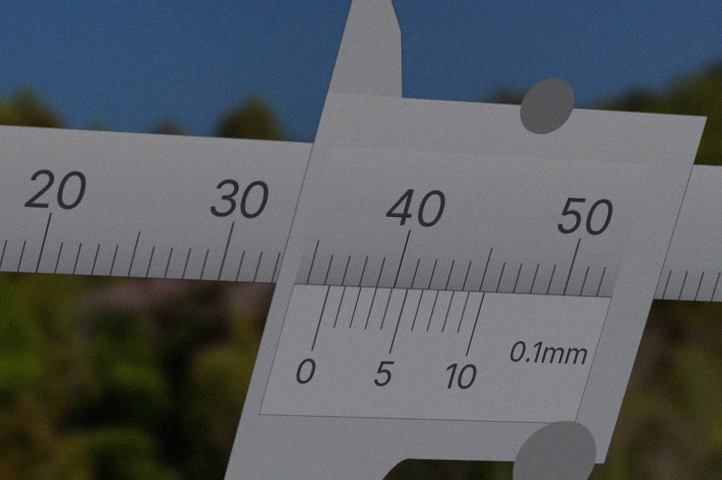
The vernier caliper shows 36.3 mm
